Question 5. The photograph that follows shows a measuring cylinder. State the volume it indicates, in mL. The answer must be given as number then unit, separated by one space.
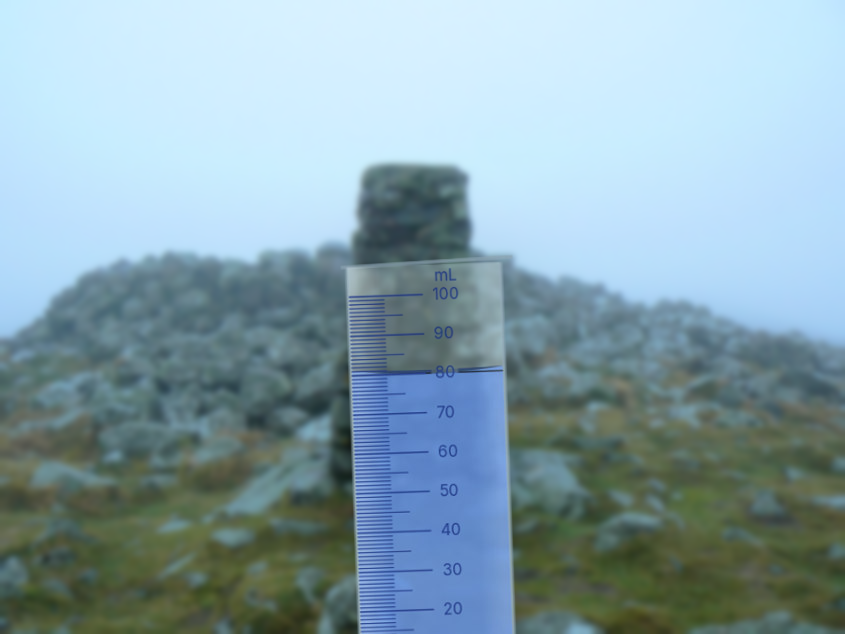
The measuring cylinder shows 80 mL
